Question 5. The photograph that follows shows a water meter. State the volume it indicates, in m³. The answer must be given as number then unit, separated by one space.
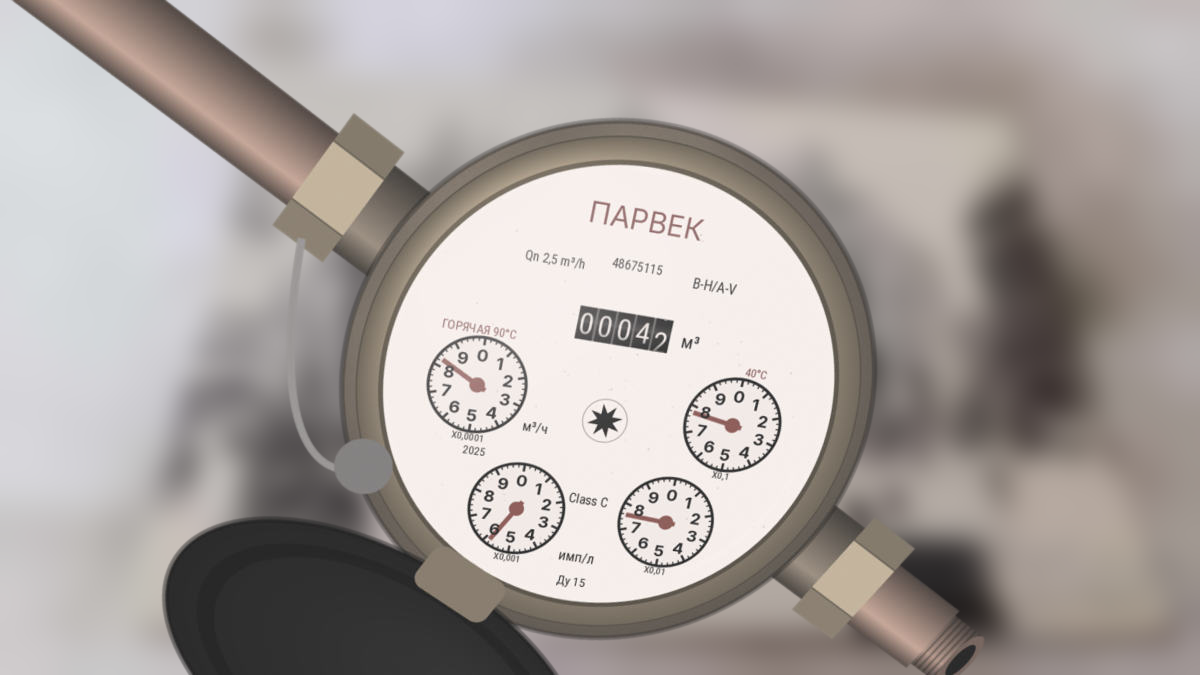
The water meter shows 41.7758 m³
